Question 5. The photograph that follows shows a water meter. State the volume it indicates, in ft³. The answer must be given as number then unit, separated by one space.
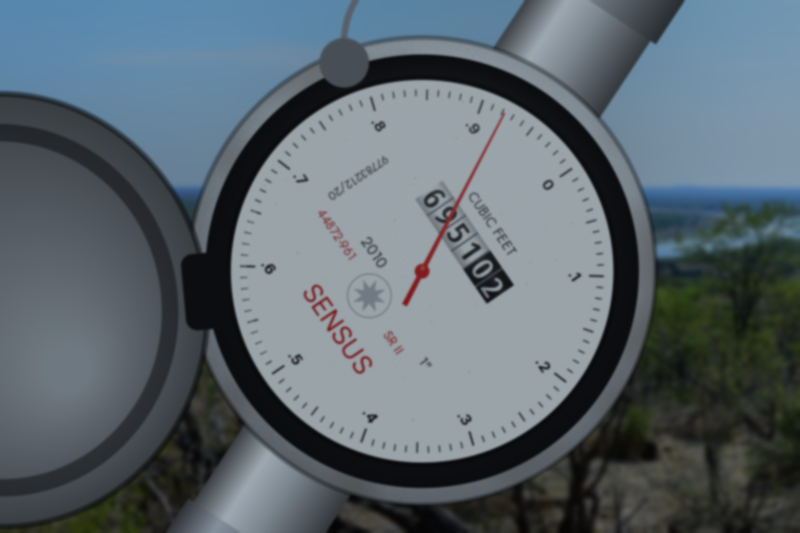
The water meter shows 695101.92 ft³
